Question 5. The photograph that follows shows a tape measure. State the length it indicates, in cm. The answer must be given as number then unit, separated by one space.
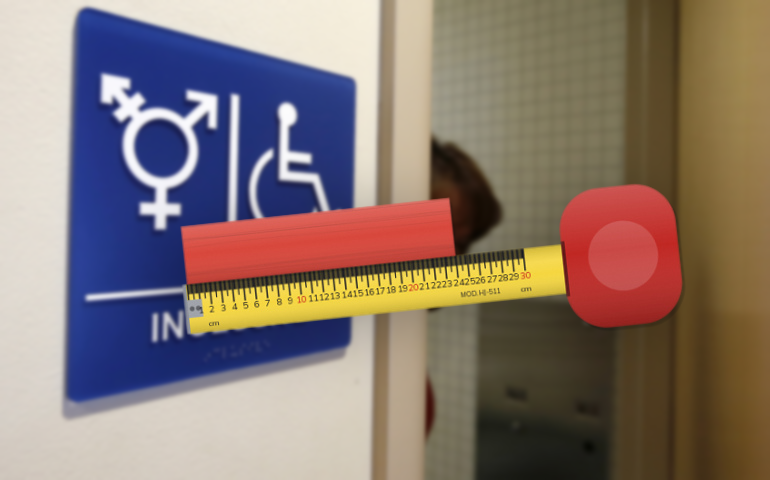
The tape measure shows 24 cm
